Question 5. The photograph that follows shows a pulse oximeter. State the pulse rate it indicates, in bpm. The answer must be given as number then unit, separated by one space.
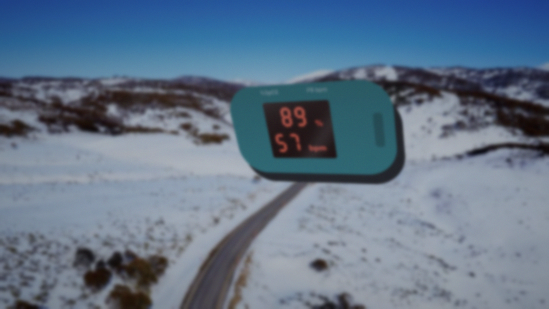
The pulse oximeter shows 57 bpm
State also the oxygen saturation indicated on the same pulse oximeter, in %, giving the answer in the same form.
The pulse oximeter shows 89 %
